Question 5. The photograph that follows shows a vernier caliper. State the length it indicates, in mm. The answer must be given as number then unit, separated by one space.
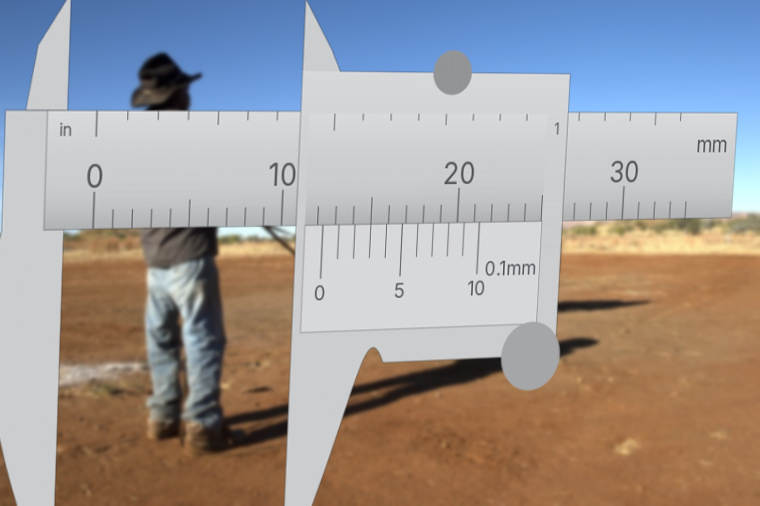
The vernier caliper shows 12.3 mm
